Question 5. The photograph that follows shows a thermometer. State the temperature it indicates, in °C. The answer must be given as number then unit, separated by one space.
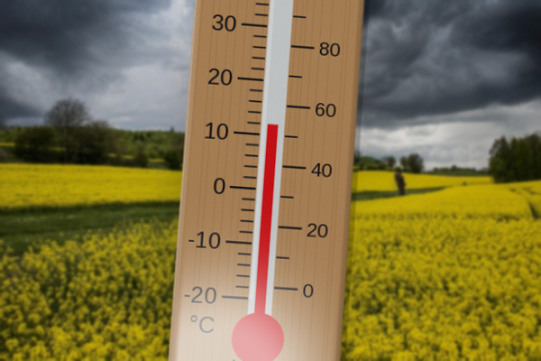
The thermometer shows 12 °C
